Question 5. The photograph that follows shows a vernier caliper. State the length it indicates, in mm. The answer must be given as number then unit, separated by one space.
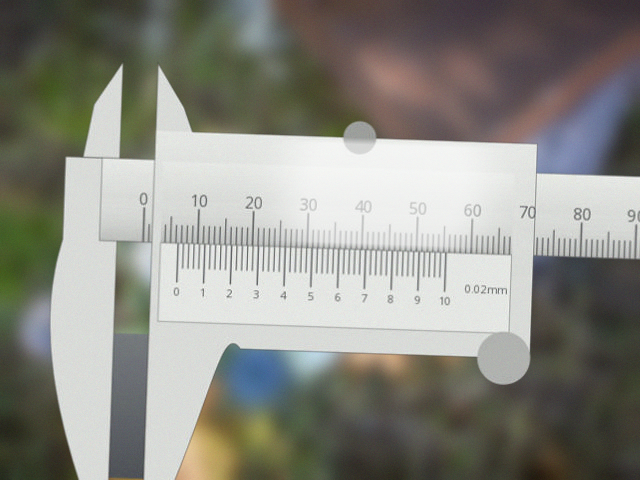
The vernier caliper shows 6.4 mm
